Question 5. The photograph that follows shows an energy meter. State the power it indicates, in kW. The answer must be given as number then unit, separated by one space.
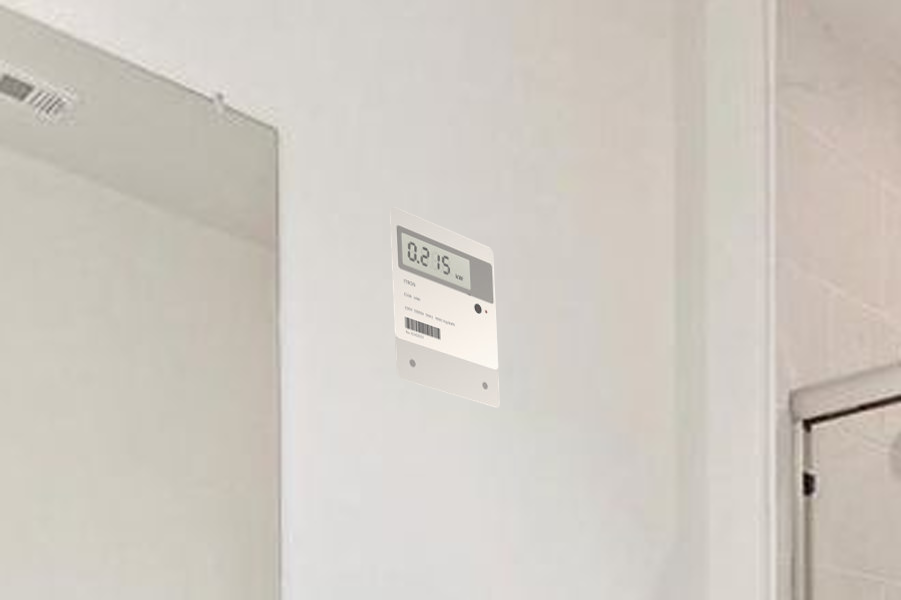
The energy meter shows 0.215 kW
